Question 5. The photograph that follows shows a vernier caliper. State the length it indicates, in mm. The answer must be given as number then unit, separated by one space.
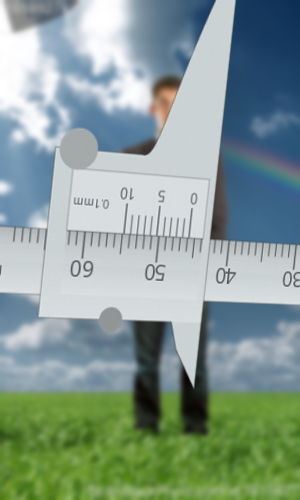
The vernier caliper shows 45.8 mm
